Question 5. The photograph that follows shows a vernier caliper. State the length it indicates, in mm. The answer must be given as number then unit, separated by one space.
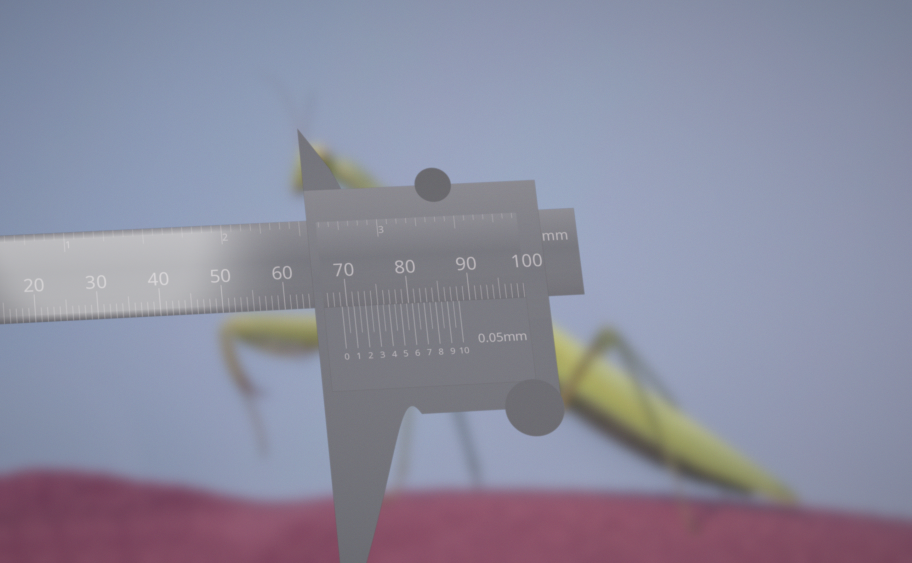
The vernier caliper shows 69.2 mm
